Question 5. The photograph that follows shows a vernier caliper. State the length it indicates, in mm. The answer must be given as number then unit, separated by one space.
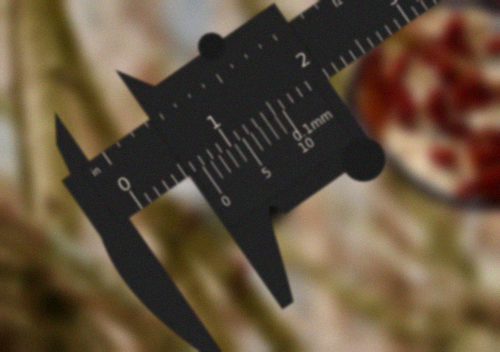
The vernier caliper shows 6.8 mm
